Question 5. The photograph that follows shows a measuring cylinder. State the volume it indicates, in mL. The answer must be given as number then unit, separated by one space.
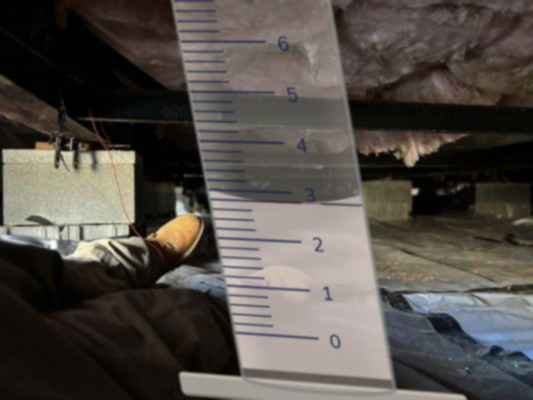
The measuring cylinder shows 2.8 mL
